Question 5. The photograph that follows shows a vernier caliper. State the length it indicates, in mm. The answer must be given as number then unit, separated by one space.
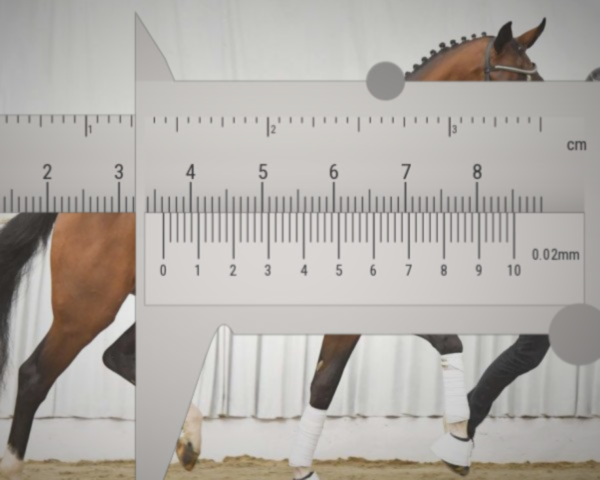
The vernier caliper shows 36.2 mm
